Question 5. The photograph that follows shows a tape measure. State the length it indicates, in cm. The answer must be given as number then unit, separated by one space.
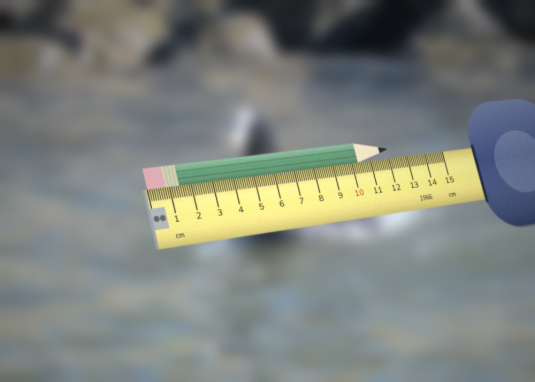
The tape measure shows 12 cm
